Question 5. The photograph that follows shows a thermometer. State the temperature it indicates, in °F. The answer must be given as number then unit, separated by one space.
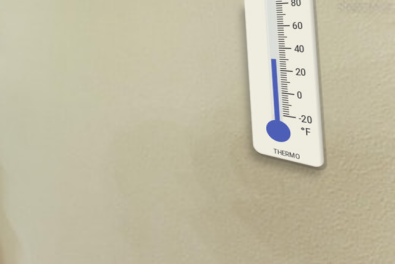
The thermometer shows 30 °F
